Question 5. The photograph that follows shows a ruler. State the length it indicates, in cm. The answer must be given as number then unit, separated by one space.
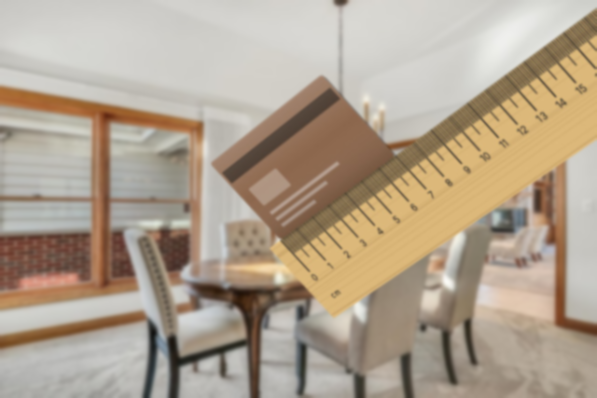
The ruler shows 7 cm
